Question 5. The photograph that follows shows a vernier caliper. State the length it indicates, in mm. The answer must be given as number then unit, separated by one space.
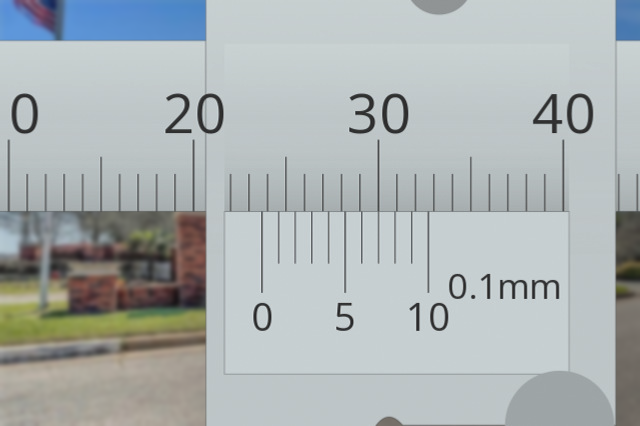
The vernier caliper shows 23.7 mm
